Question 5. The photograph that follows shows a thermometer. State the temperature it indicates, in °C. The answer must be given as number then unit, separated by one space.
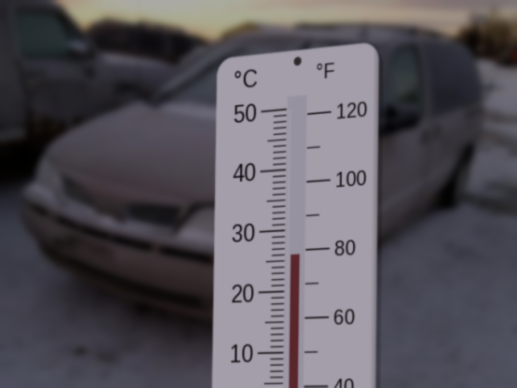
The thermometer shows 26 °C
